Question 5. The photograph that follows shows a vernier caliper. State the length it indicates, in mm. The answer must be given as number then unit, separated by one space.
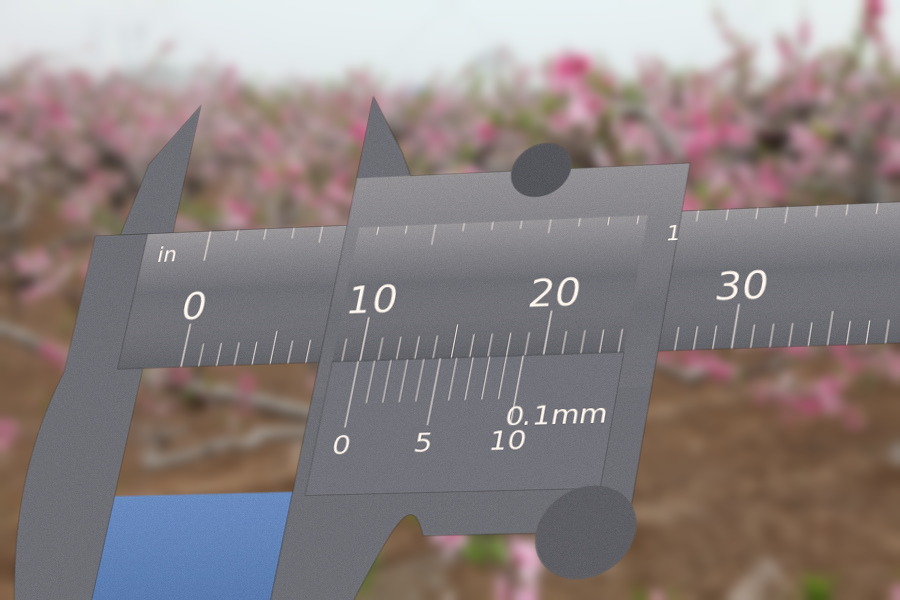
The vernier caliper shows 9.9 mm
